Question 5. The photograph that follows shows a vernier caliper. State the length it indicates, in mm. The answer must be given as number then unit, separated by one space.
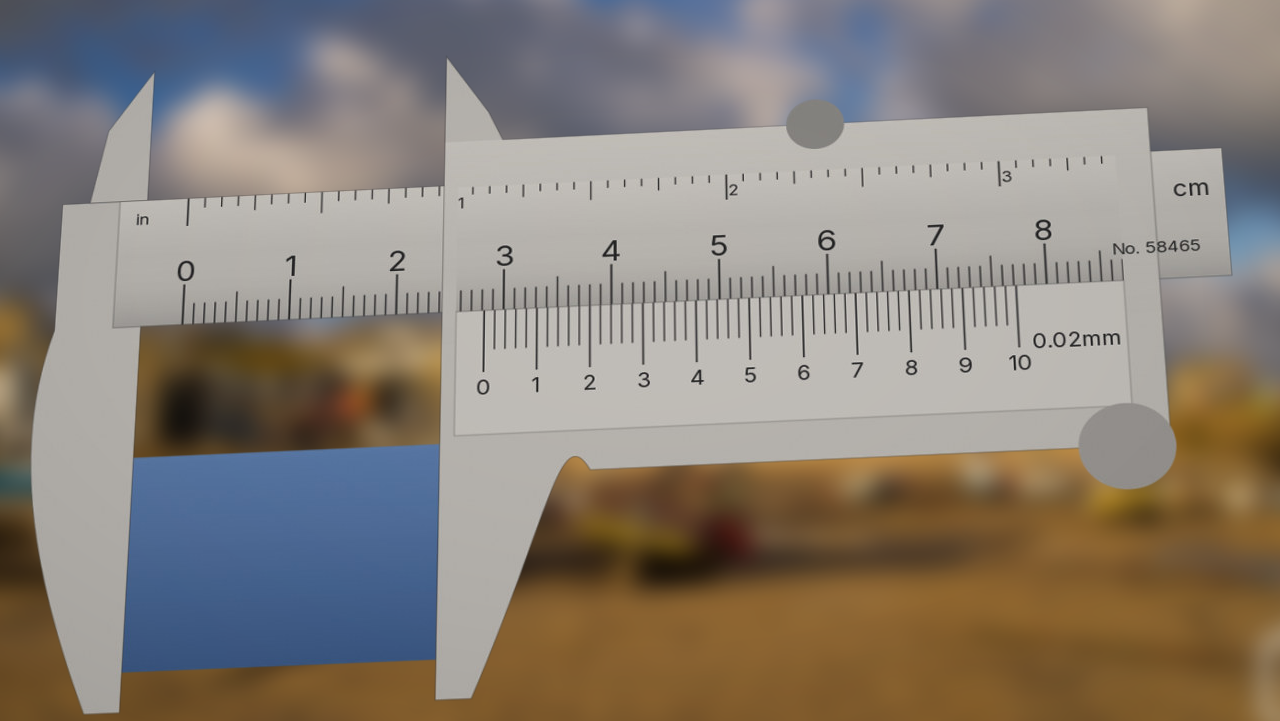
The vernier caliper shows 28.2 mm
